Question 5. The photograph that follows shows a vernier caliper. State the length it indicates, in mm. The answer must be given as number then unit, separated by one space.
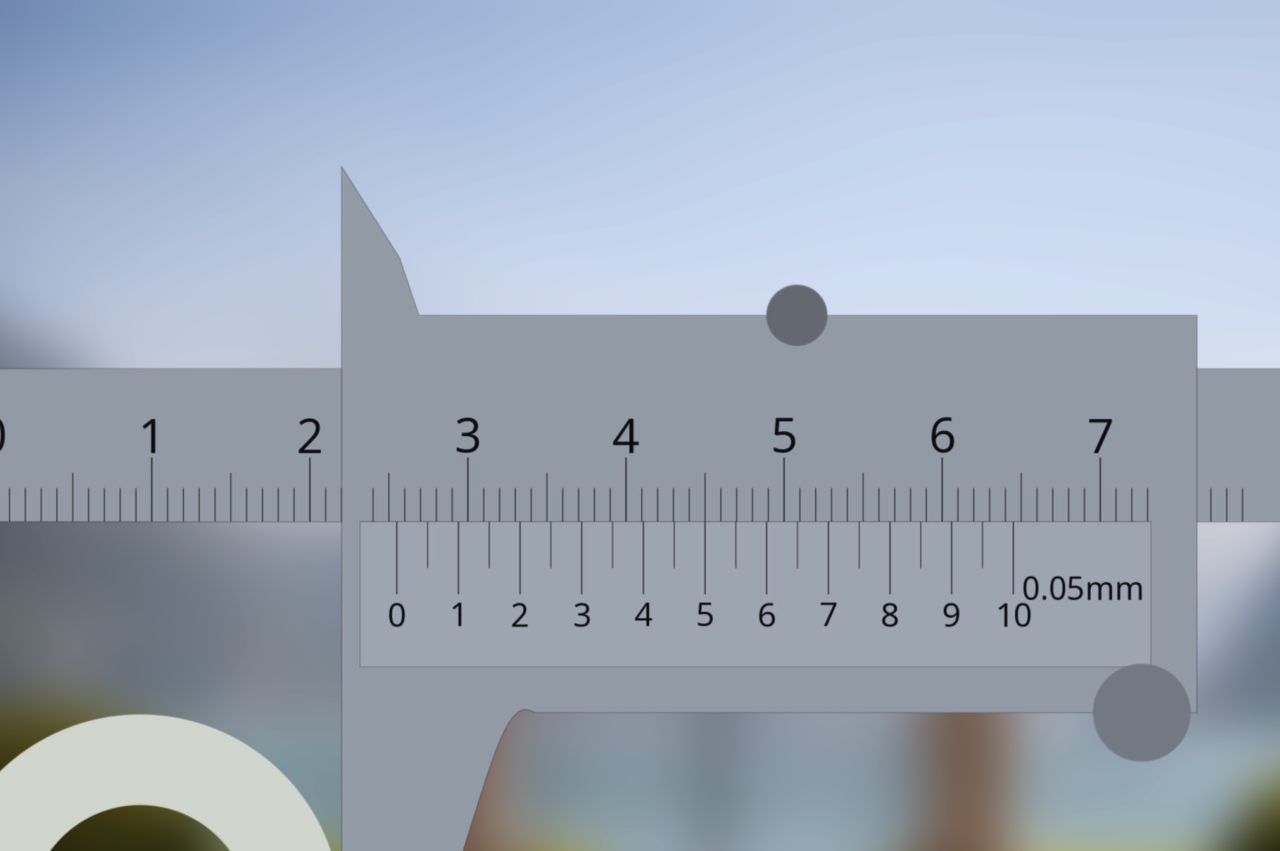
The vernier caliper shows 25.5 mm
